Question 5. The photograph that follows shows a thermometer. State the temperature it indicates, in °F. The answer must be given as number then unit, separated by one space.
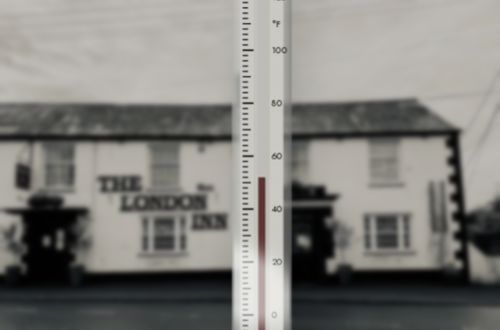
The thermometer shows 52 °F
